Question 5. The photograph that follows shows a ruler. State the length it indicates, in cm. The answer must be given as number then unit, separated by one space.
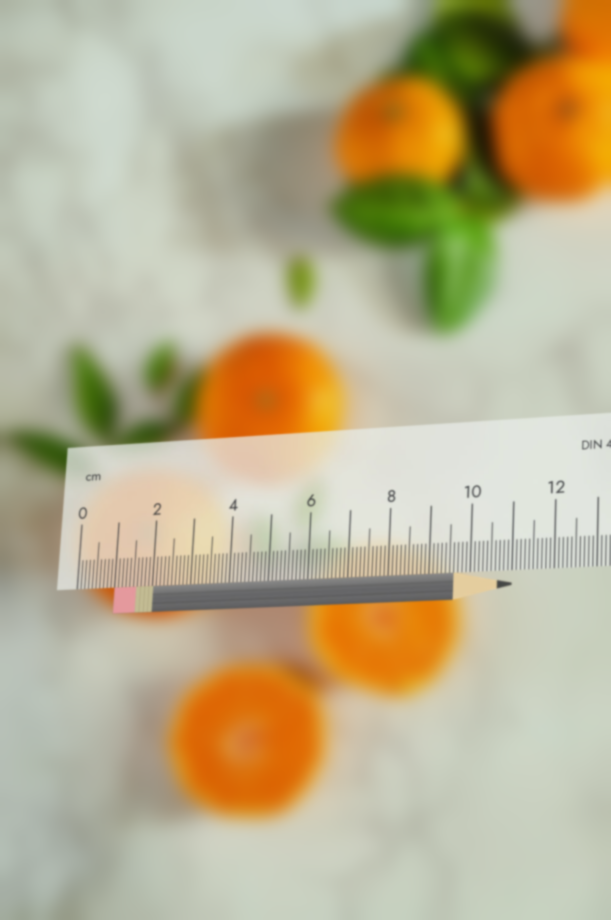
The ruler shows 10 cm
